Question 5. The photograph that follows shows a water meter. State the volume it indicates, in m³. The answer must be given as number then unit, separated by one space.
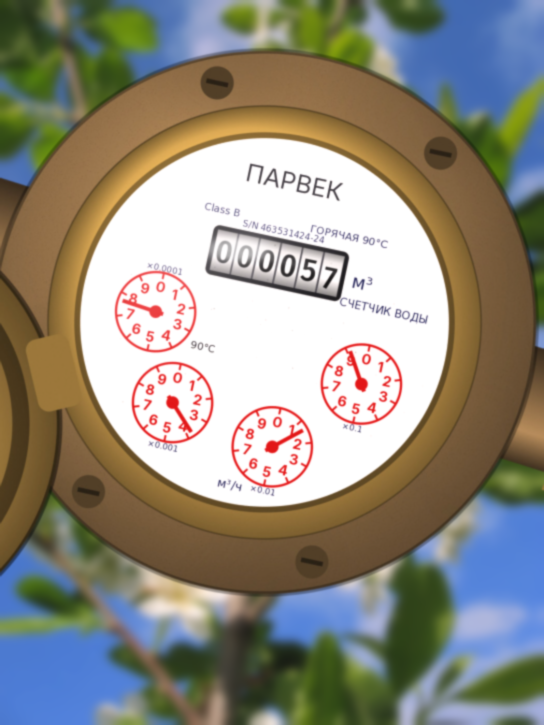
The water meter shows 56.9137 m³
